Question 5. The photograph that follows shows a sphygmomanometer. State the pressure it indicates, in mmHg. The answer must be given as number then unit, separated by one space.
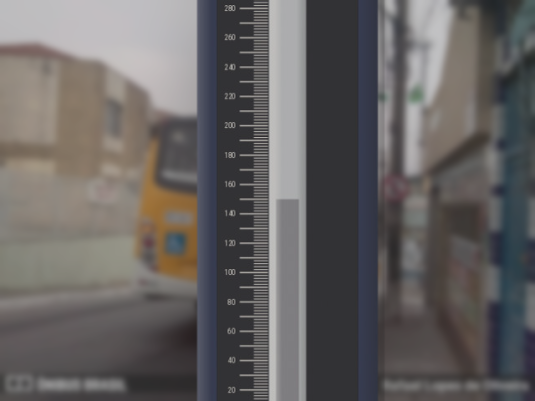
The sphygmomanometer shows 150 mmHg
